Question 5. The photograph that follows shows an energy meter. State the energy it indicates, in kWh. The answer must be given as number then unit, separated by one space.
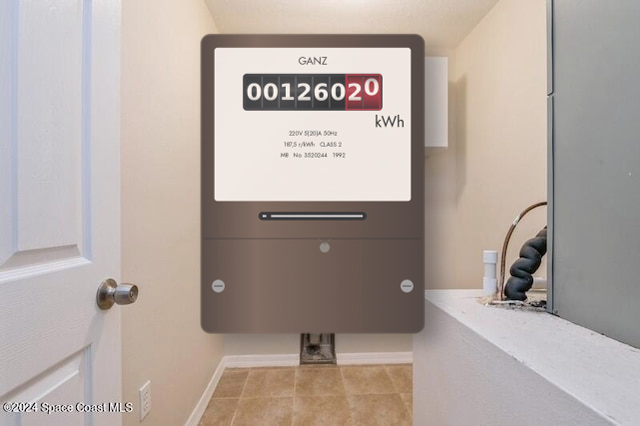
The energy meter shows 1260.20 kWh
